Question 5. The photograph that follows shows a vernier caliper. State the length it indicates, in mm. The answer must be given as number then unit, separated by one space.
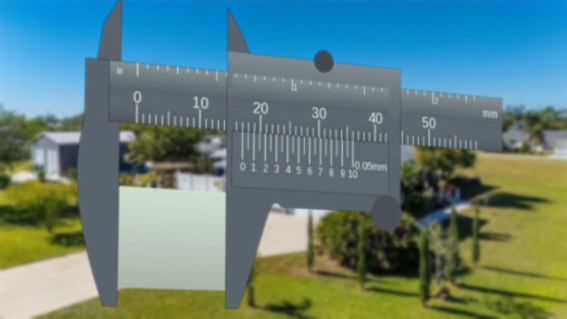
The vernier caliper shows 17.0 mm
